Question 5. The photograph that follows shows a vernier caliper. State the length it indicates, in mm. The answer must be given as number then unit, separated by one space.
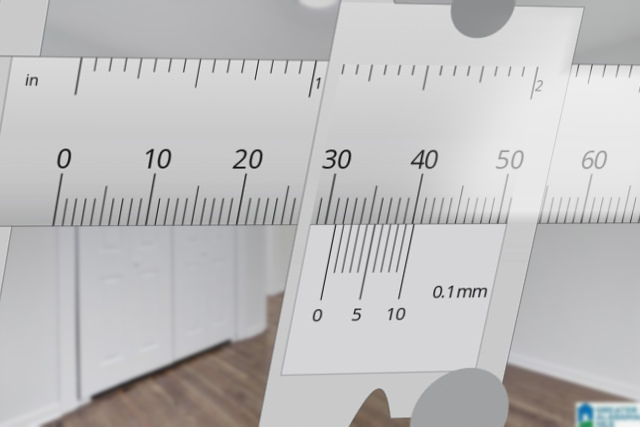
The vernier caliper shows 31.2 mm
